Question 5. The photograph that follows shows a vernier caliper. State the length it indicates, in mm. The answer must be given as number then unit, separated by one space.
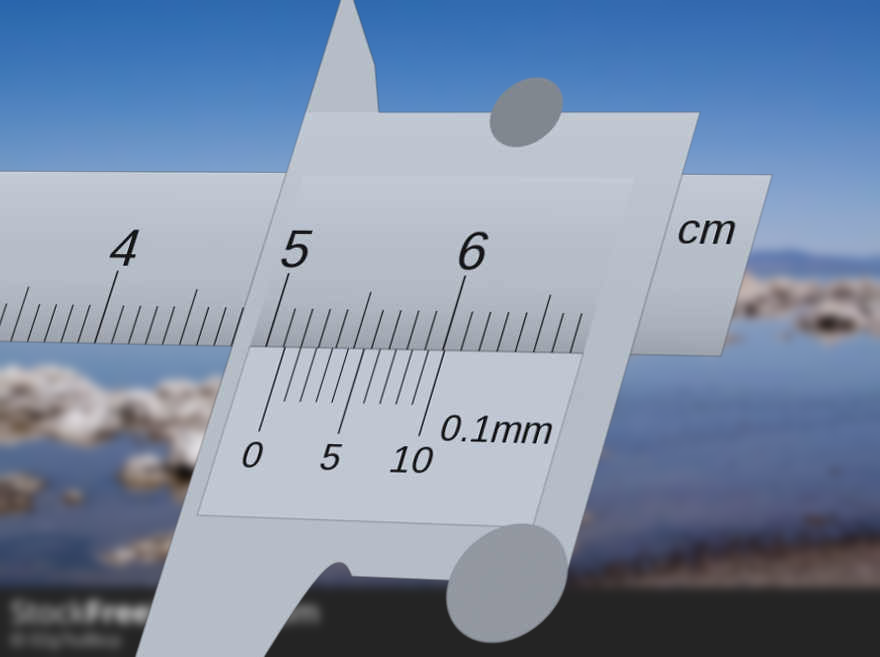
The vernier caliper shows 51.1 mm
